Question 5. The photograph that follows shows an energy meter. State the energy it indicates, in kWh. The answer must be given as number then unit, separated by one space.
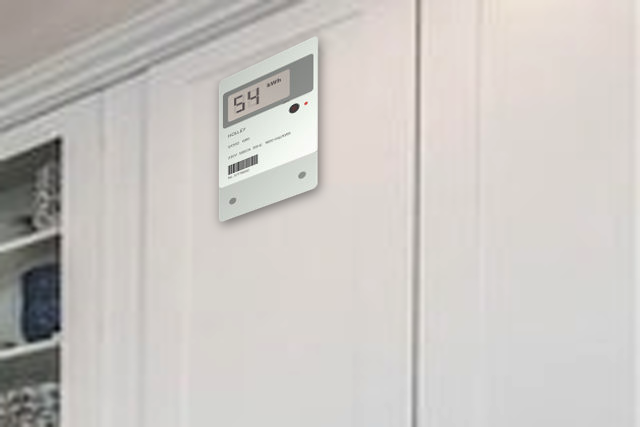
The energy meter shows 54 kWh
